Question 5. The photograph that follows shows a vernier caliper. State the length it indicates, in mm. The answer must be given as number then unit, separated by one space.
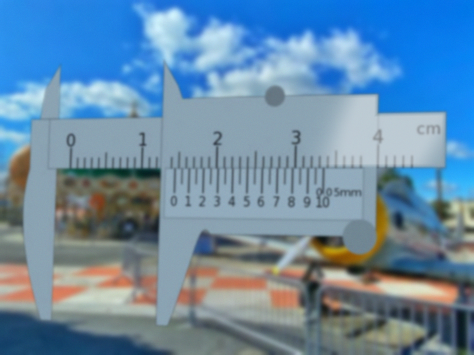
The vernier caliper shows 14.5 mm
